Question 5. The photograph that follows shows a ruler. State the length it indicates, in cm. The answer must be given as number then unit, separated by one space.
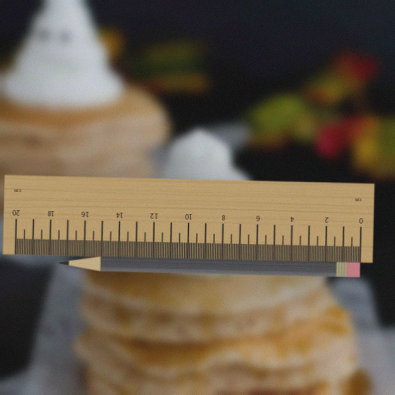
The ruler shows 17.5 cm
